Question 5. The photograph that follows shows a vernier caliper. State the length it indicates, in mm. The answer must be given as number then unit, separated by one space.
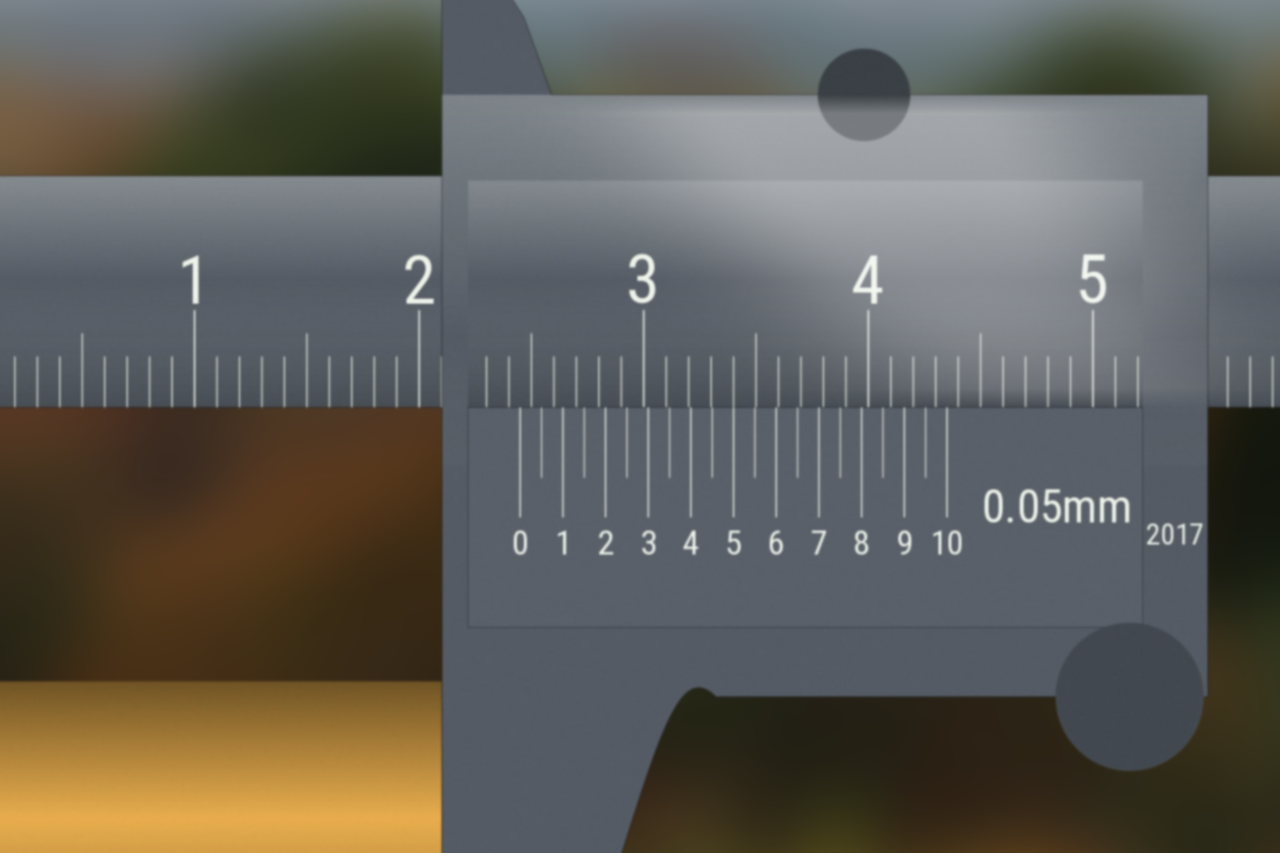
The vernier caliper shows 24.5 mm
